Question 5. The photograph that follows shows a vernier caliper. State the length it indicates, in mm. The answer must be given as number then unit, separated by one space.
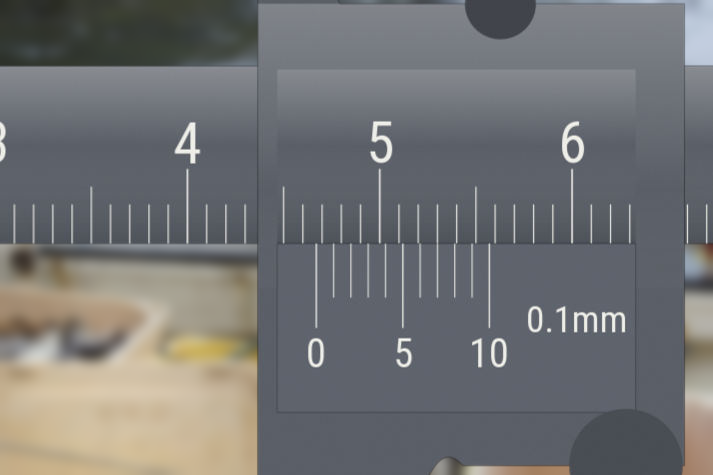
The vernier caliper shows 46.7 mm
